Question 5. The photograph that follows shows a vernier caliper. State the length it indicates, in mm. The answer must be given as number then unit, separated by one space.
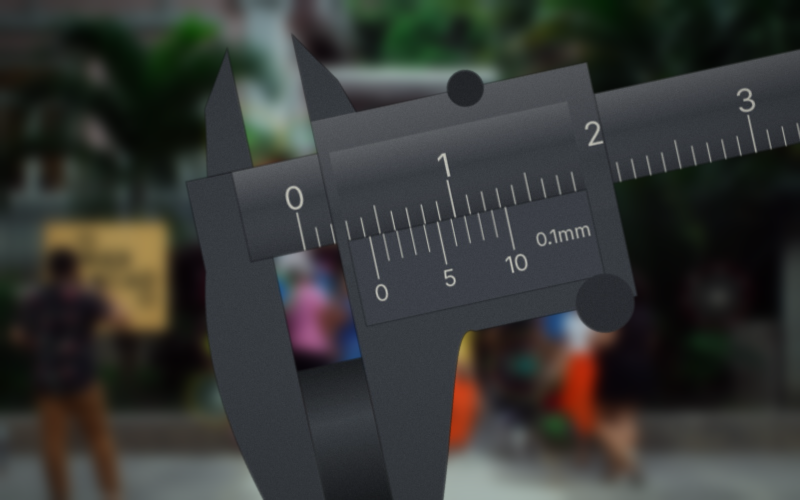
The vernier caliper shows 4.3 mm
